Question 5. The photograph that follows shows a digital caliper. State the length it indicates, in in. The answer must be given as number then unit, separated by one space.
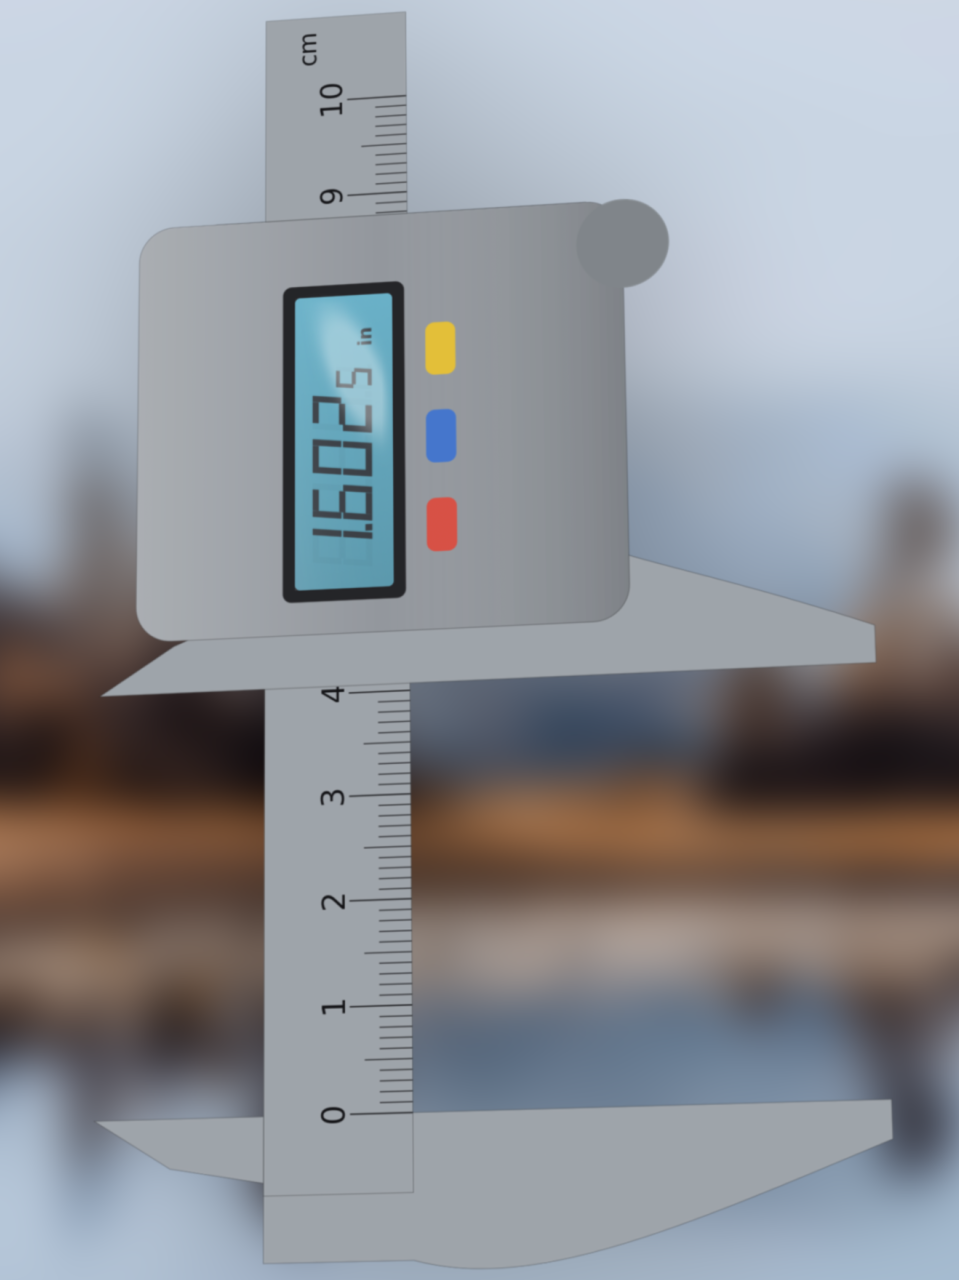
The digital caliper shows 1.6025 in
